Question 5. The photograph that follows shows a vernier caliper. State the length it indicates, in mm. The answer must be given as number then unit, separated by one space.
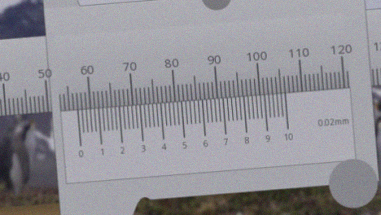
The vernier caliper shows 57.0 mm
